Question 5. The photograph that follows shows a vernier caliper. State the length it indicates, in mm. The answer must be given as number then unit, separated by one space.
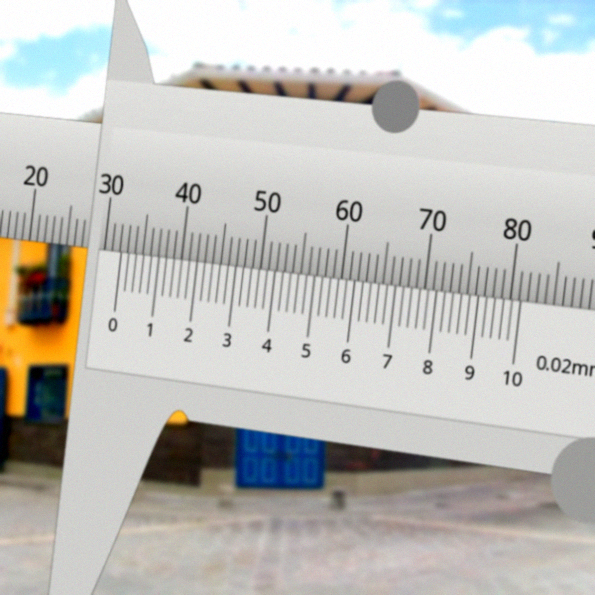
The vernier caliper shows 32.2 mm
